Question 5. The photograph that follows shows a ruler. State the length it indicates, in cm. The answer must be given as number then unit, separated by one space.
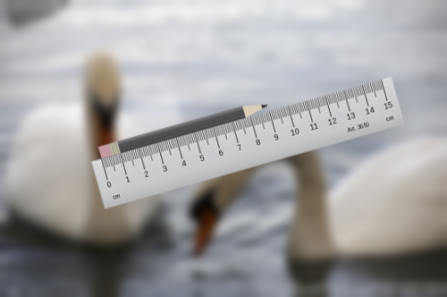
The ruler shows 9 cm
